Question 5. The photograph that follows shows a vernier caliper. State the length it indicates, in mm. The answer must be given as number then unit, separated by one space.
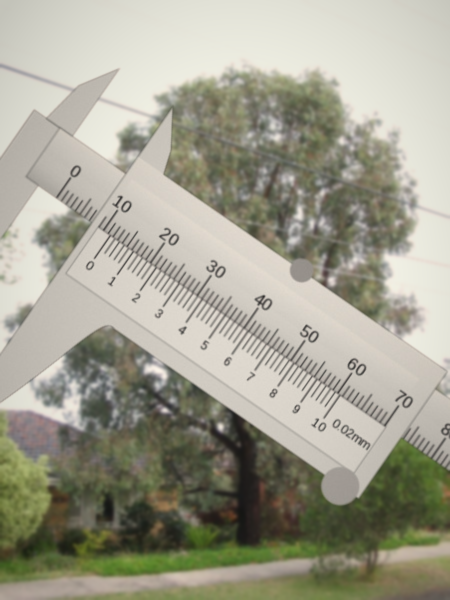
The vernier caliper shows 11.5 mm
